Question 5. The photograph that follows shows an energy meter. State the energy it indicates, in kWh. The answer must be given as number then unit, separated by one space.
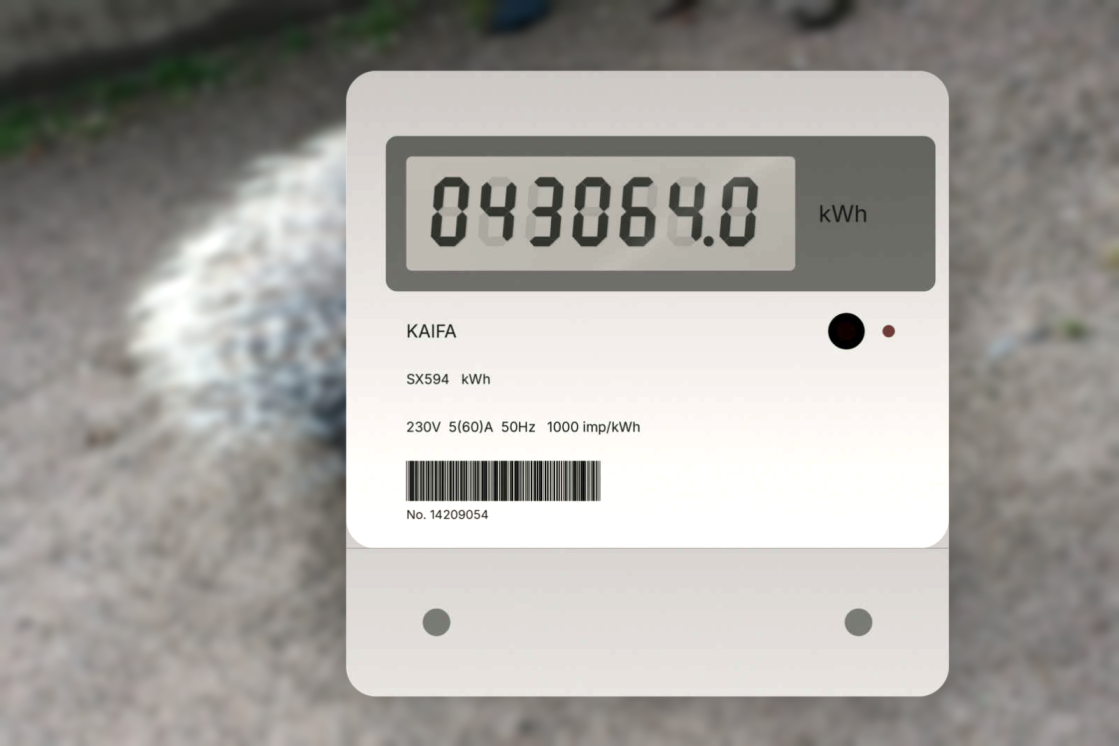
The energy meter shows 43064.0 kWh
